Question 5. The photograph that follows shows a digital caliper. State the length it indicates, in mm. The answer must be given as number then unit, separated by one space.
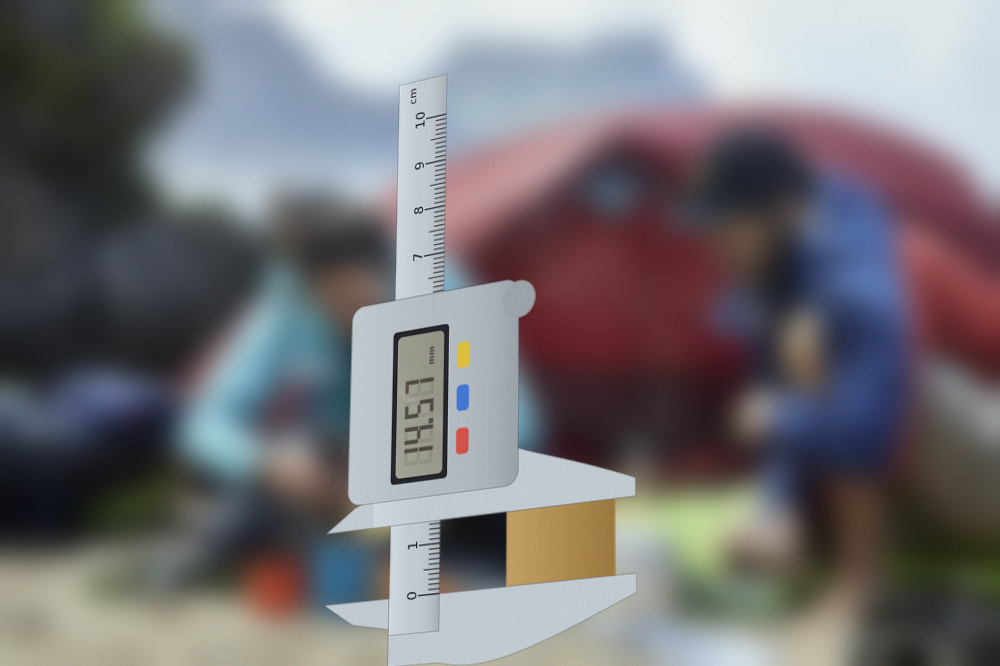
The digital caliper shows 14.57 mm
